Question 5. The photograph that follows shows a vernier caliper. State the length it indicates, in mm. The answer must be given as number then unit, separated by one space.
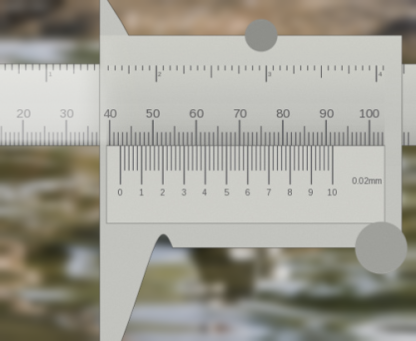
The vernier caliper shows 42.5 mm
